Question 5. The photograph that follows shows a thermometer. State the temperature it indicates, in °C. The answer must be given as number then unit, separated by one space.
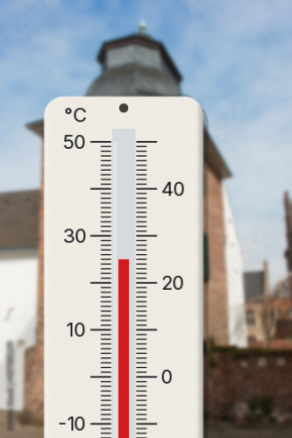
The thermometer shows 25 °C
